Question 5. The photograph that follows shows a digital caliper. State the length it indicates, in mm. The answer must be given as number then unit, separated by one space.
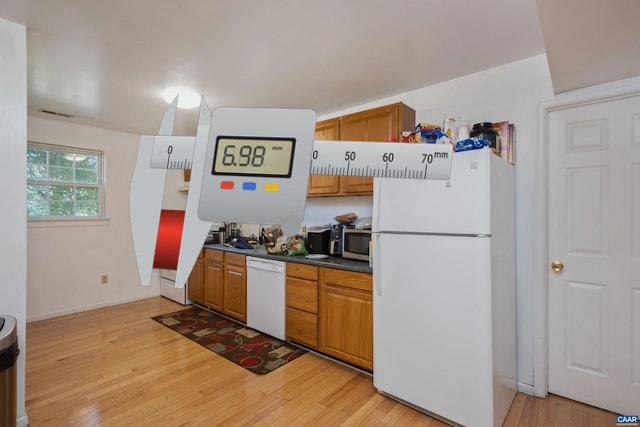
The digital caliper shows 6.98 mm
